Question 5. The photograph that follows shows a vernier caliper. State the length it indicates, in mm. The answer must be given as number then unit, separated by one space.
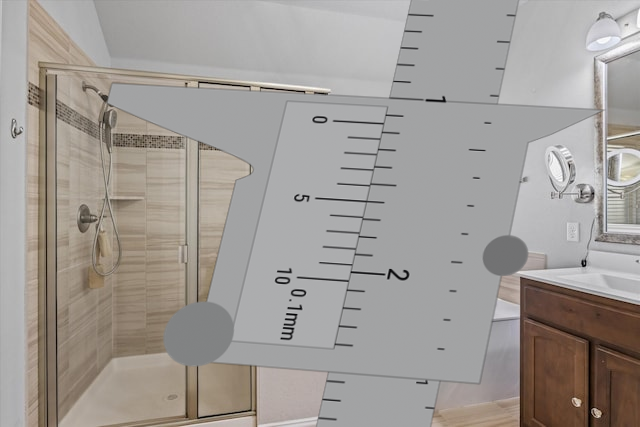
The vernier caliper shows 11.5 mm
